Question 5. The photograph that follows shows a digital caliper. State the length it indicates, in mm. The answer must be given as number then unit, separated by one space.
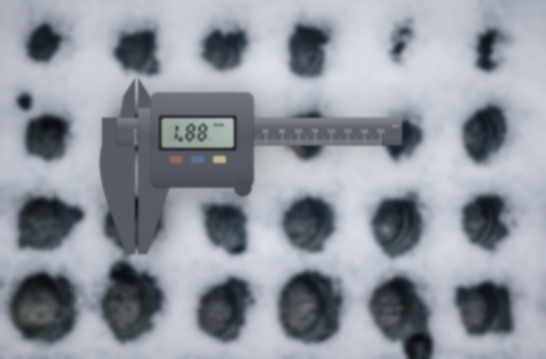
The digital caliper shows 1.88 mm
